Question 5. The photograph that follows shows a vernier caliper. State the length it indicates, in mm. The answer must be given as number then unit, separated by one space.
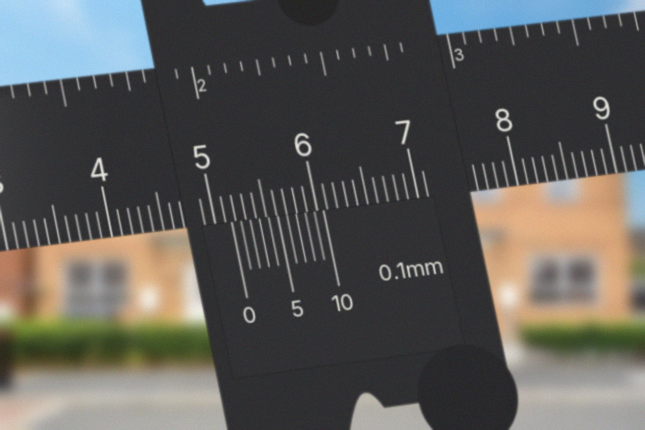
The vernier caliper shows 51.6 mm
